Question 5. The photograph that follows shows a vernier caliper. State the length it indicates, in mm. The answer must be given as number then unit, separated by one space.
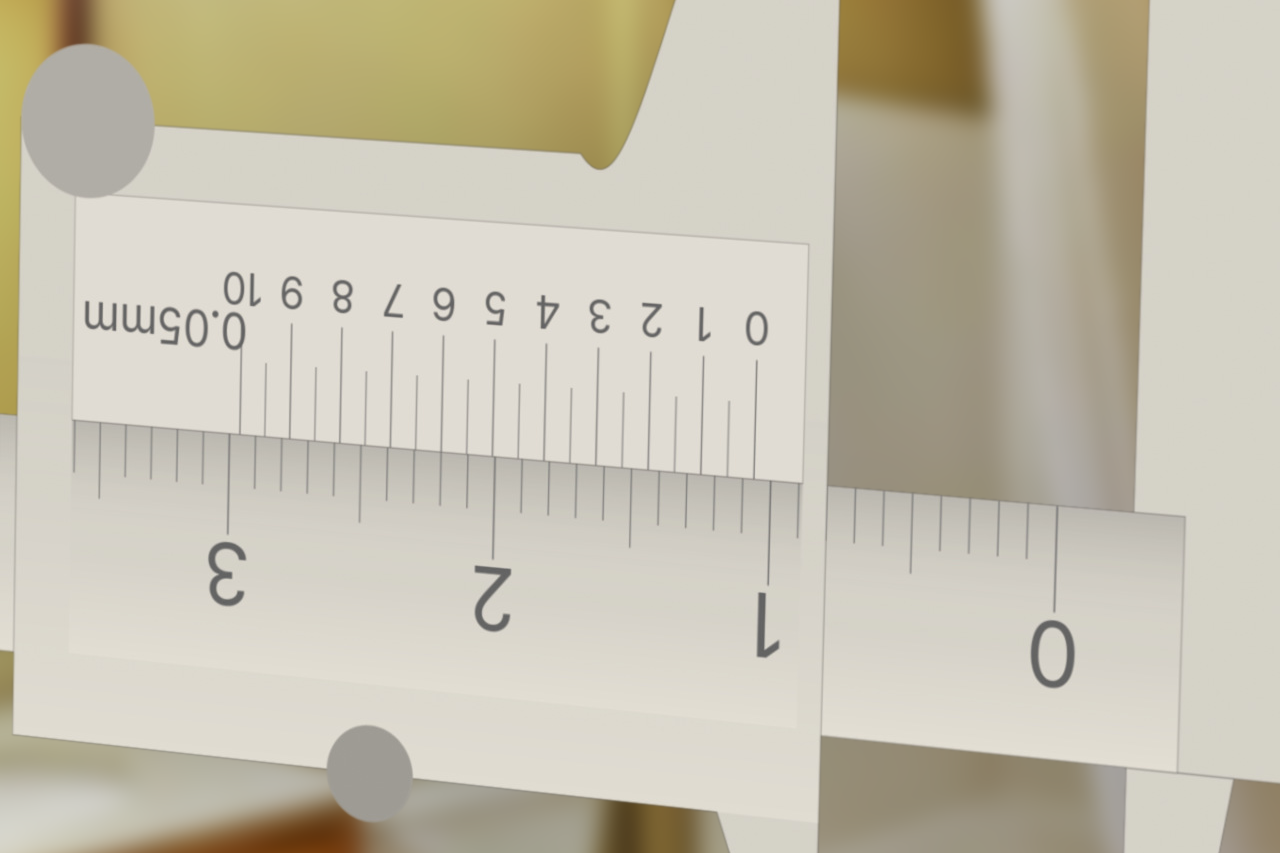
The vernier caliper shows 10.6 mm
